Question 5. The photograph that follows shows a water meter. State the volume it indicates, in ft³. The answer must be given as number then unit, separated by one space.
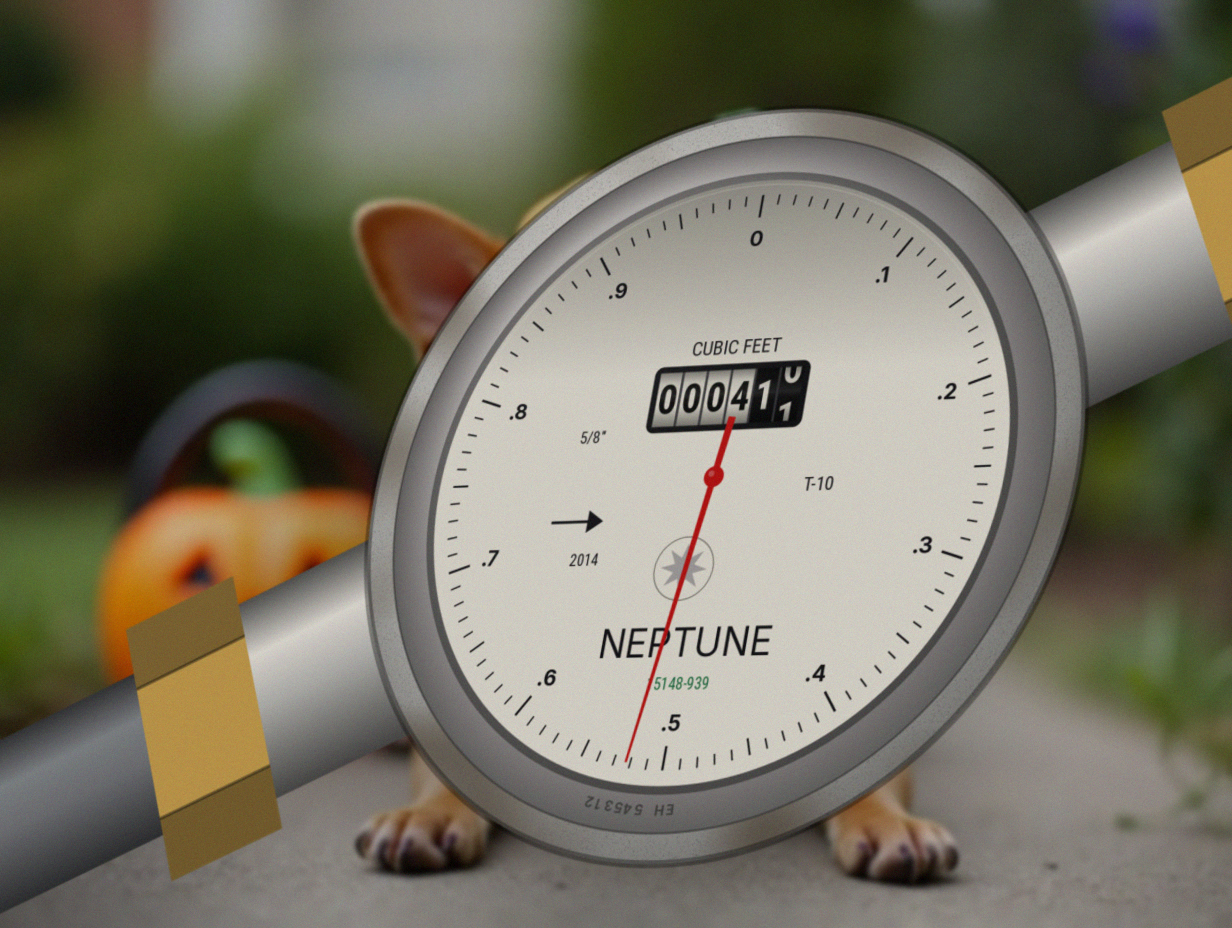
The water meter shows 410.52 ft³
